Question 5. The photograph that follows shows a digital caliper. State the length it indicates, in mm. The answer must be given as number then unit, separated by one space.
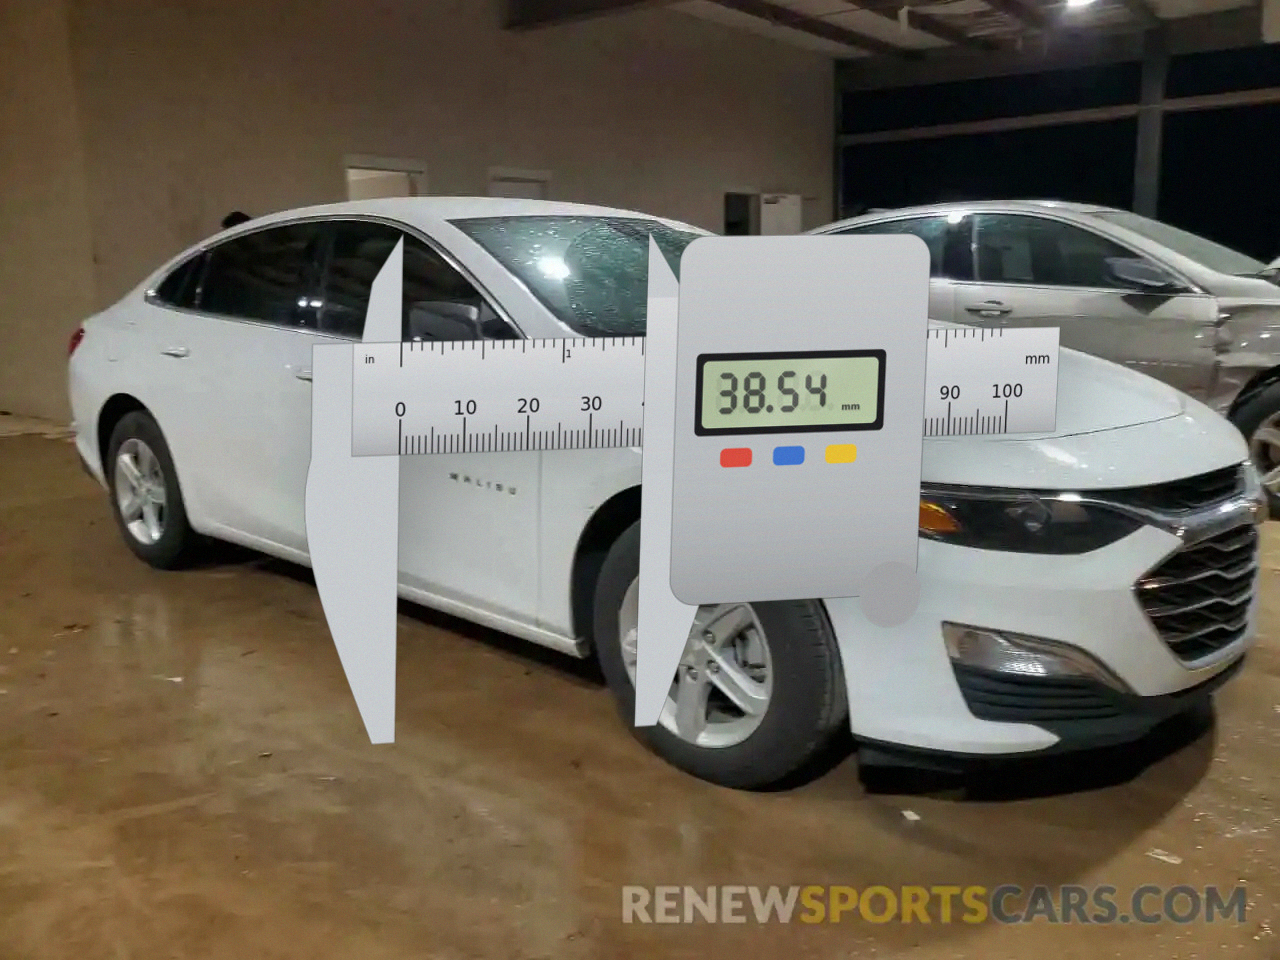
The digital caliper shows 38.54 mm
